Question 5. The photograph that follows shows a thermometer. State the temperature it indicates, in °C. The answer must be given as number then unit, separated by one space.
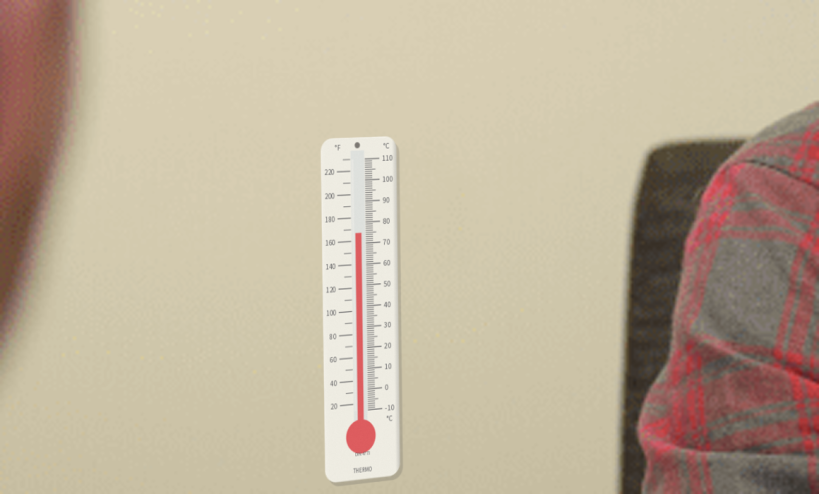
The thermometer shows 75 °C
